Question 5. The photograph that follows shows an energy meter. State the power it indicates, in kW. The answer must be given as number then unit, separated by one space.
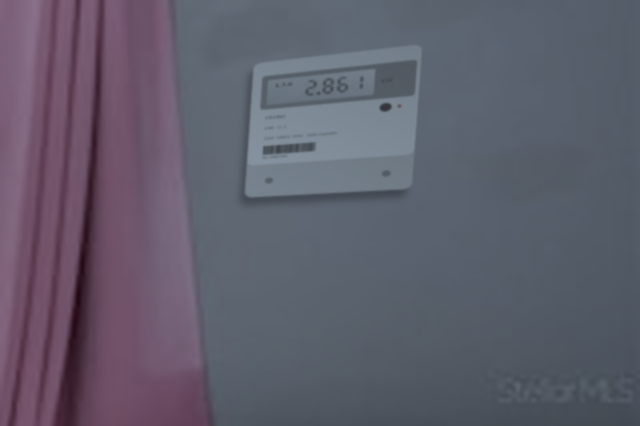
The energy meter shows 2.861 kW
